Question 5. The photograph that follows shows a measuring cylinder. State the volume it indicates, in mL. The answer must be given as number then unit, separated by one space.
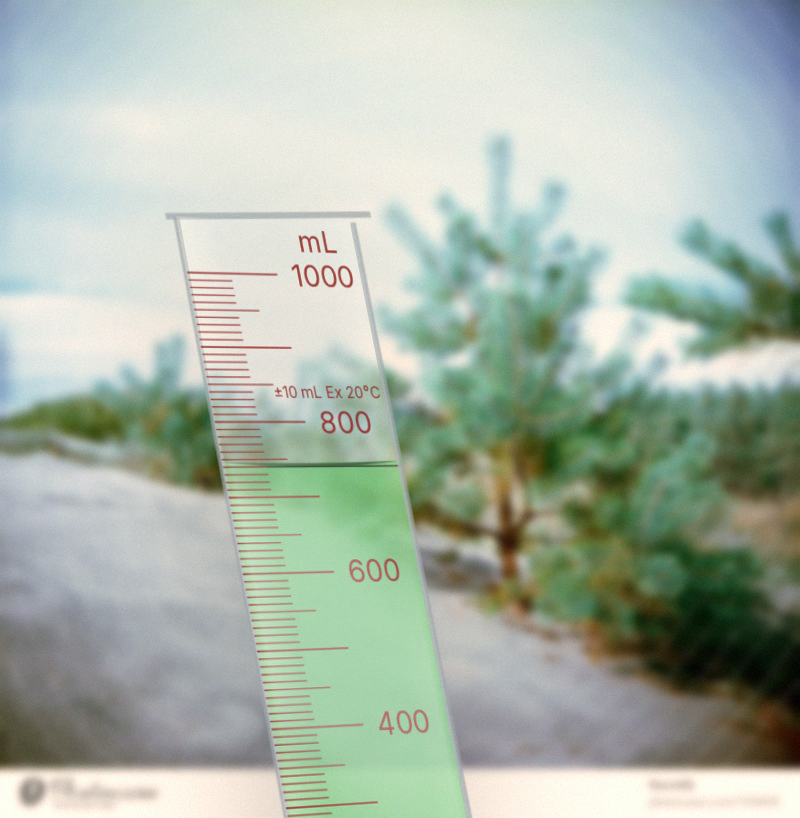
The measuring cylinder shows 740 mL
